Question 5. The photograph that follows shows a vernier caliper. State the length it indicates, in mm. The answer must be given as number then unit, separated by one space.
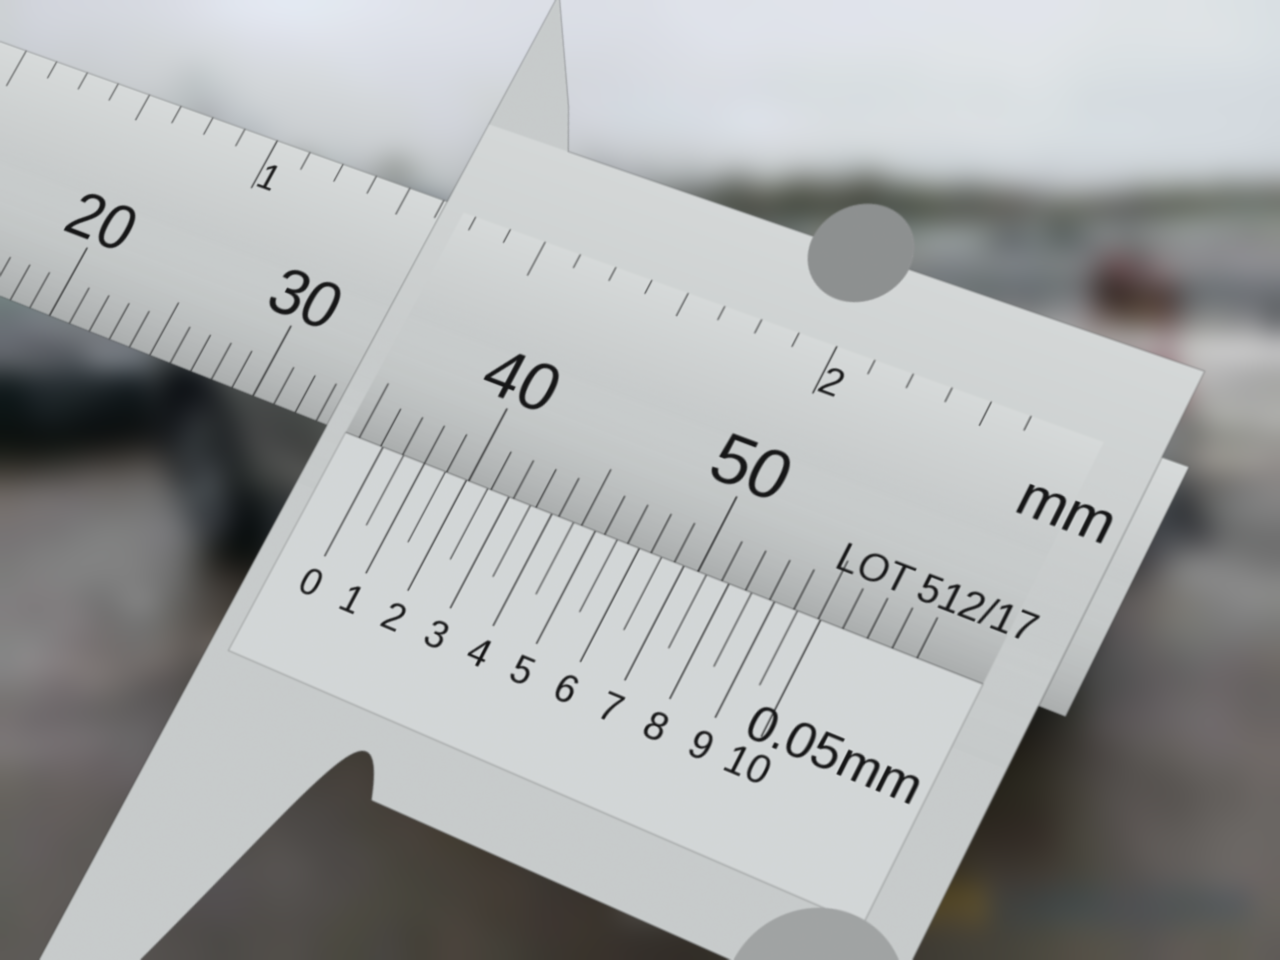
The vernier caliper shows 36.1 mm
